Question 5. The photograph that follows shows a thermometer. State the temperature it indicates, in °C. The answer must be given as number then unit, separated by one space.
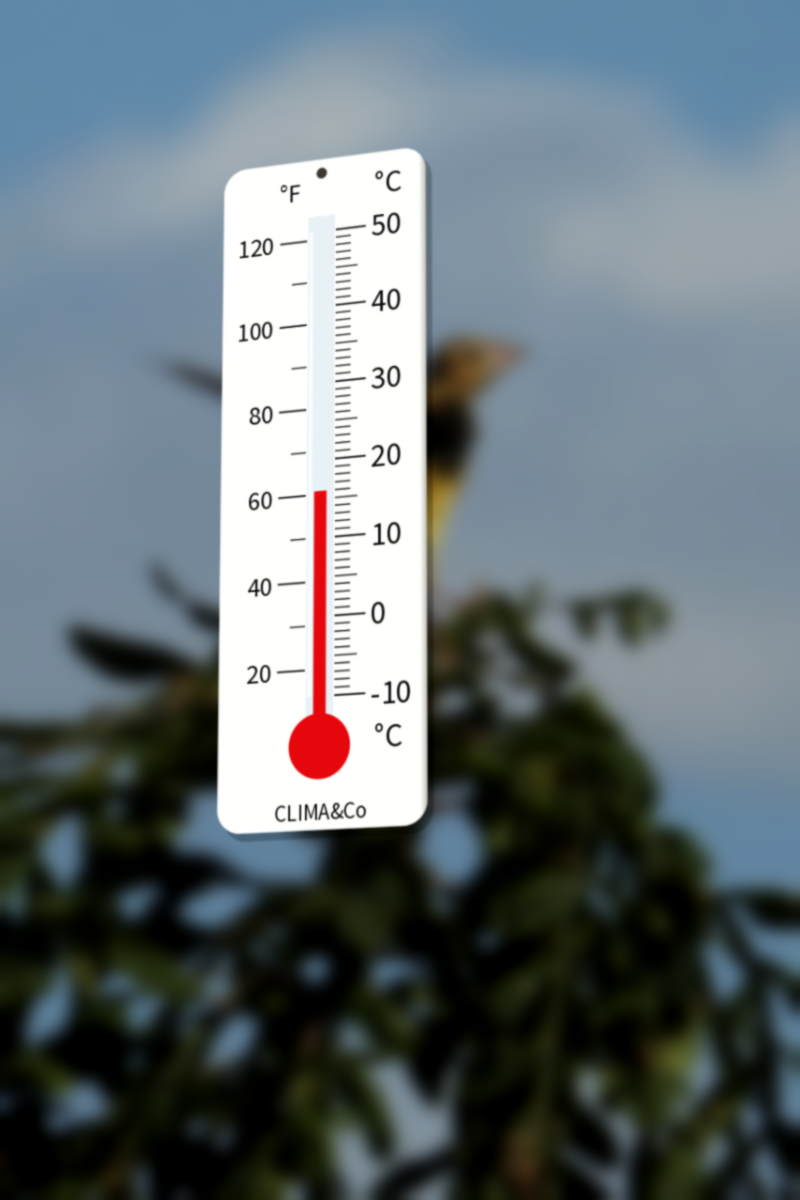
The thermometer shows 16 °C
